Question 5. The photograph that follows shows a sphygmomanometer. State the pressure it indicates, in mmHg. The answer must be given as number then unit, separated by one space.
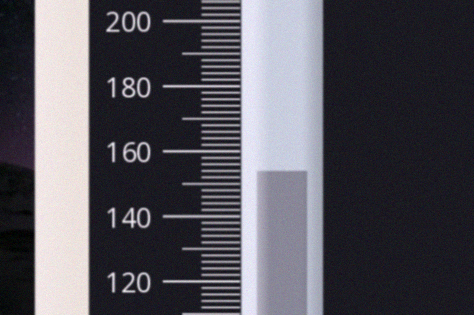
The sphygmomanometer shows 154 mmHg
